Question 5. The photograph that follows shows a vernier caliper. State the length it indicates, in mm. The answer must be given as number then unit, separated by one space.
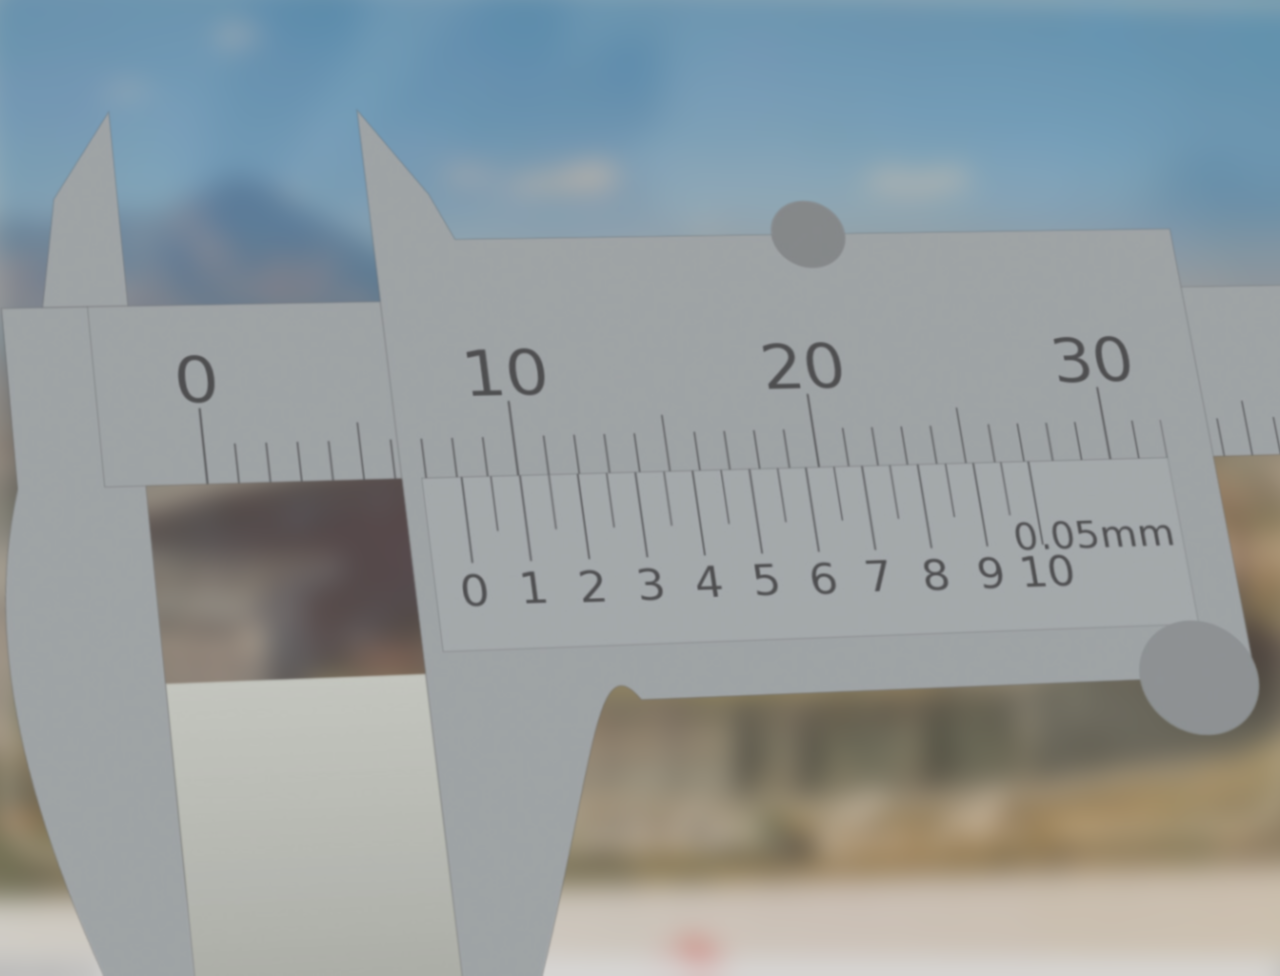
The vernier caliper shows 8.15 mm
